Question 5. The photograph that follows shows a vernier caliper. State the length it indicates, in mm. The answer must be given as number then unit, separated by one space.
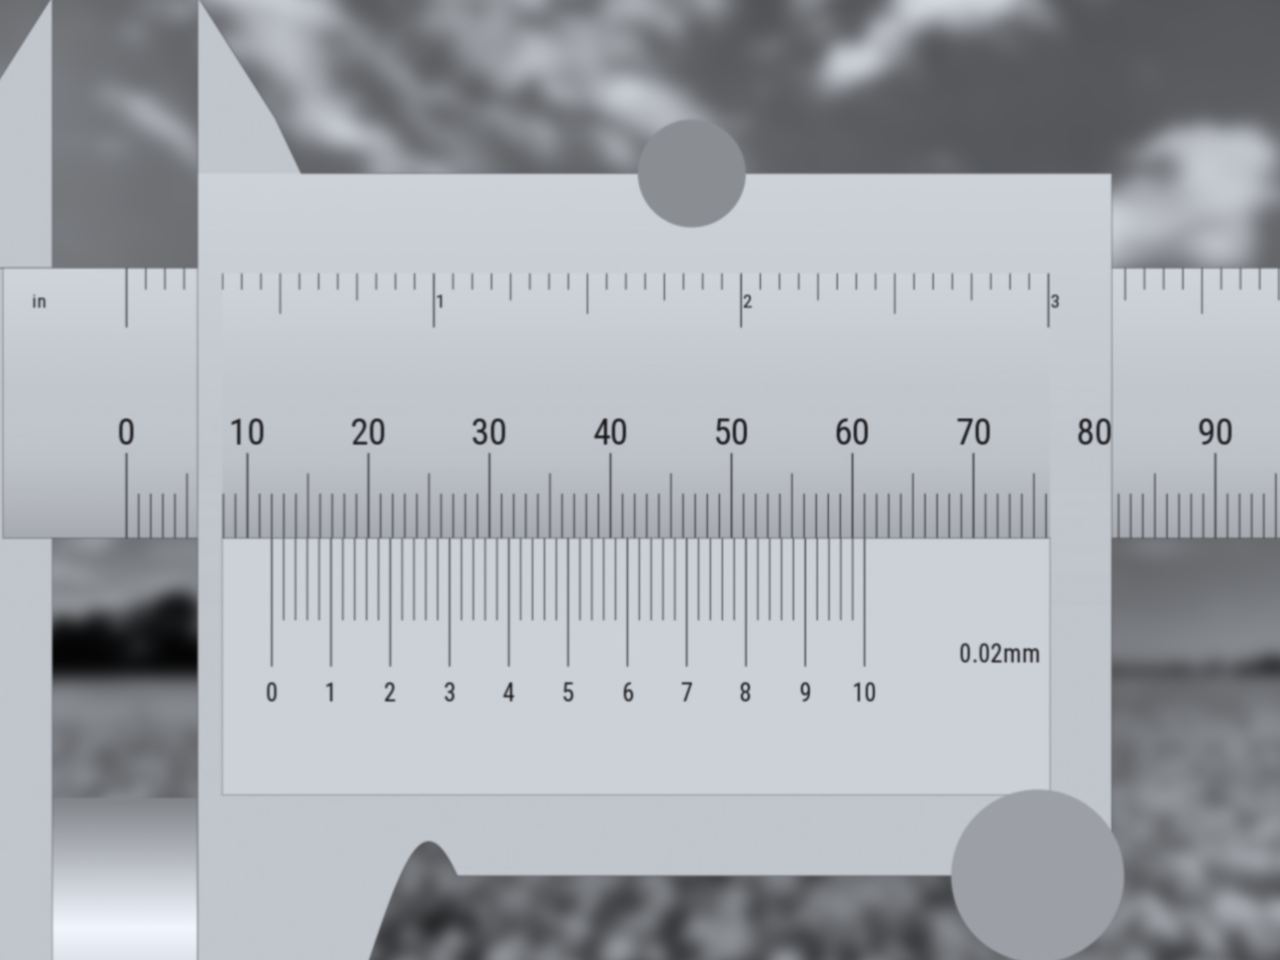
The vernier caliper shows 12.0 mm
